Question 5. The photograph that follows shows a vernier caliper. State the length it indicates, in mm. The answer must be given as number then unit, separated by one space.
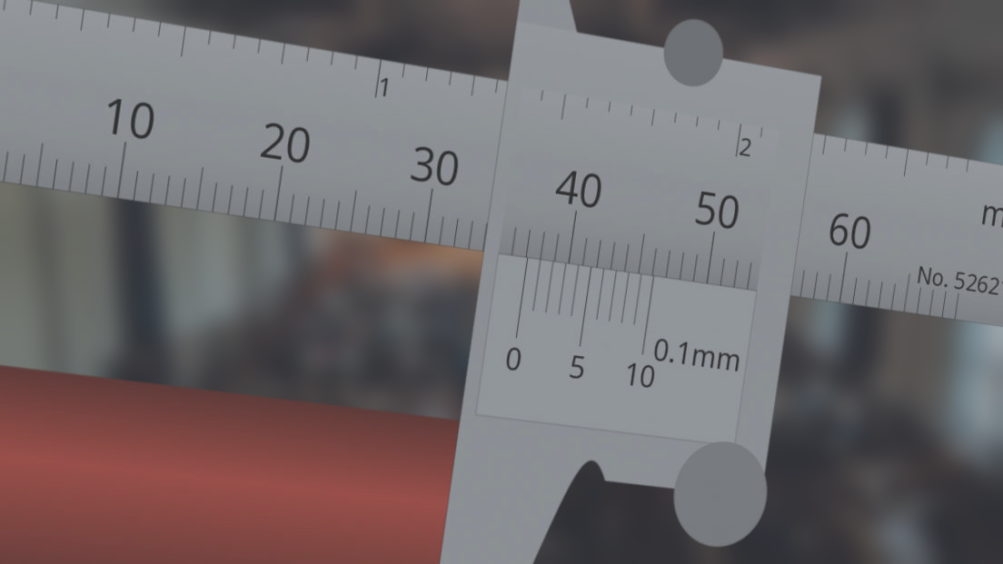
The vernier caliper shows 37.1 mm
